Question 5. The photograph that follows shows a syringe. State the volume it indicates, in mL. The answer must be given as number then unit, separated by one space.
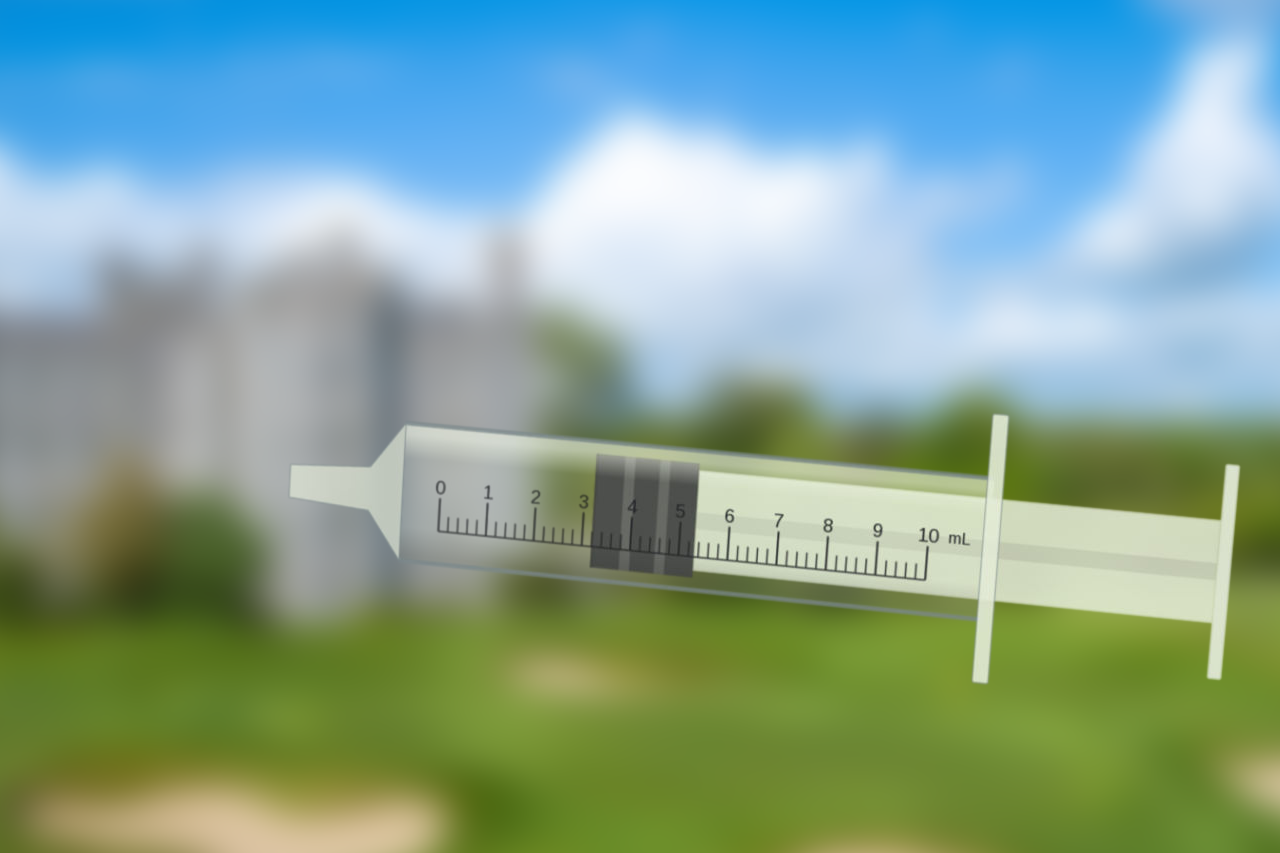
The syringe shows 3.2 mL
